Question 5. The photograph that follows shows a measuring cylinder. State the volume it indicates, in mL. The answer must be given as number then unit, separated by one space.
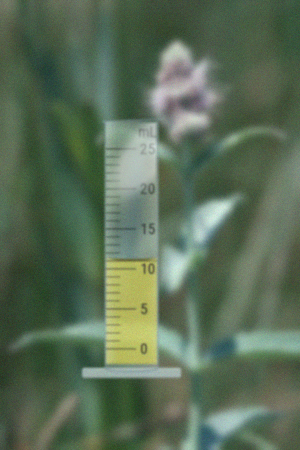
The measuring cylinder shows 11 mL
